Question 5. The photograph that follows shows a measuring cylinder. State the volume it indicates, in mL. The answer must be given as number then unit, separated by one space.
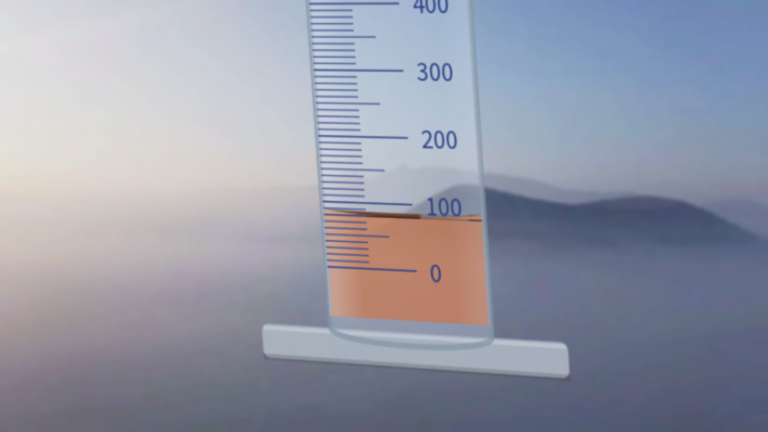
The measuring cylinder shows 80 mL
